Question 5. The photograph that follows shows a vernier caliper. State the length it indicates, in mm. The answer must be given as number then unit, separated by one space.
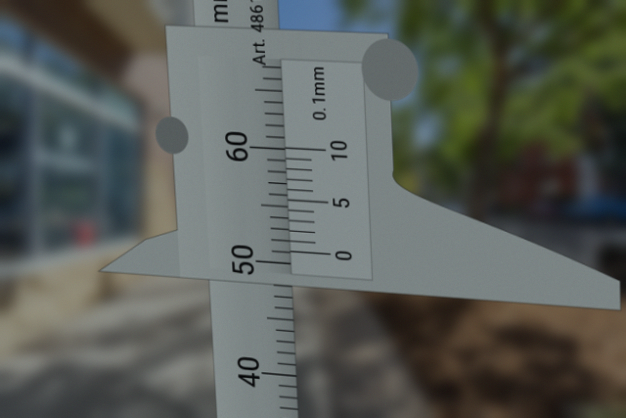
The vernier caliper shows 51.1 mm
